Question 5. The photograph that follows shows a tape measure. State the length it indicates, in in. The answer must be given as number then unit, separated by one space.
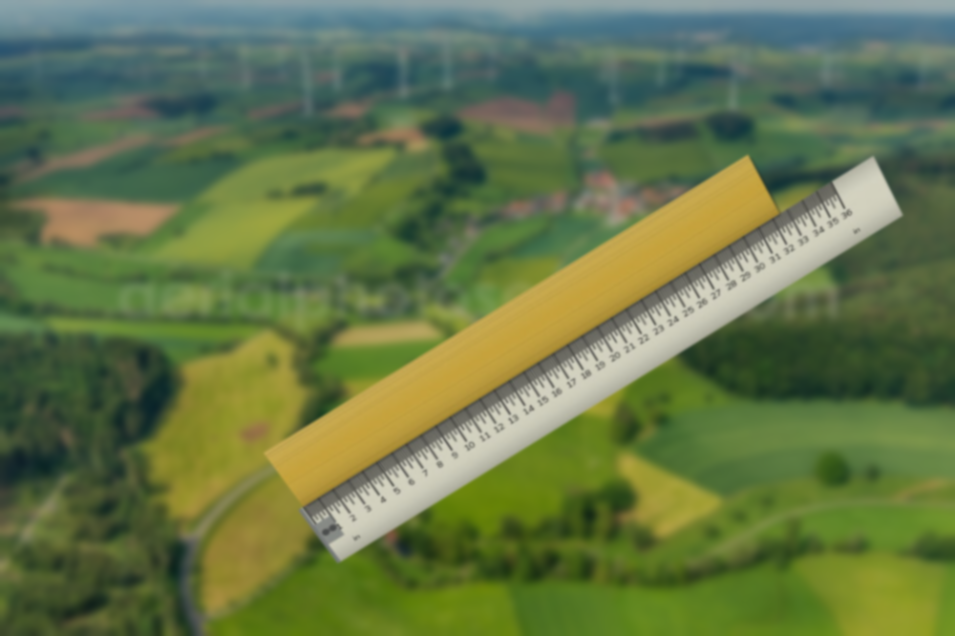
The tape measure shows 32.5 in
